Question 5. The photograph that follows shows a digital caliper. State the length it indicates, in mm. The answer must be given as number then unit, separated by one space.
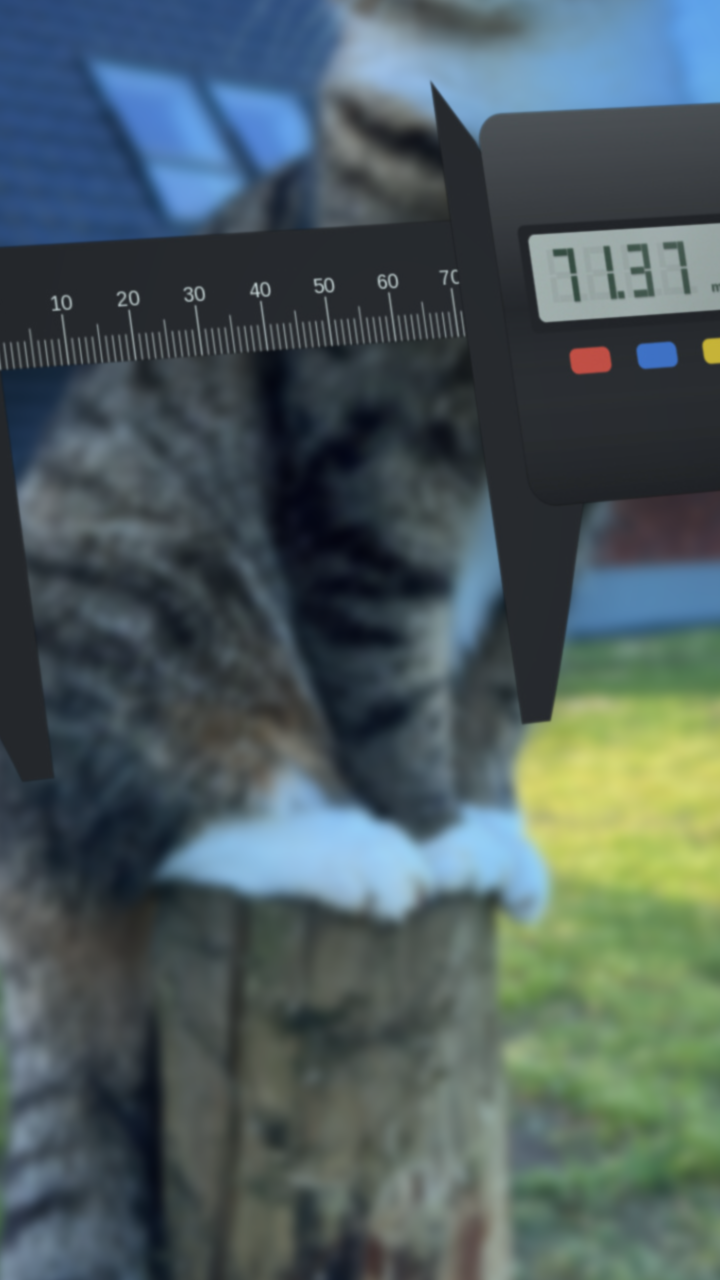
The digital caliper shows 71.37 mm
